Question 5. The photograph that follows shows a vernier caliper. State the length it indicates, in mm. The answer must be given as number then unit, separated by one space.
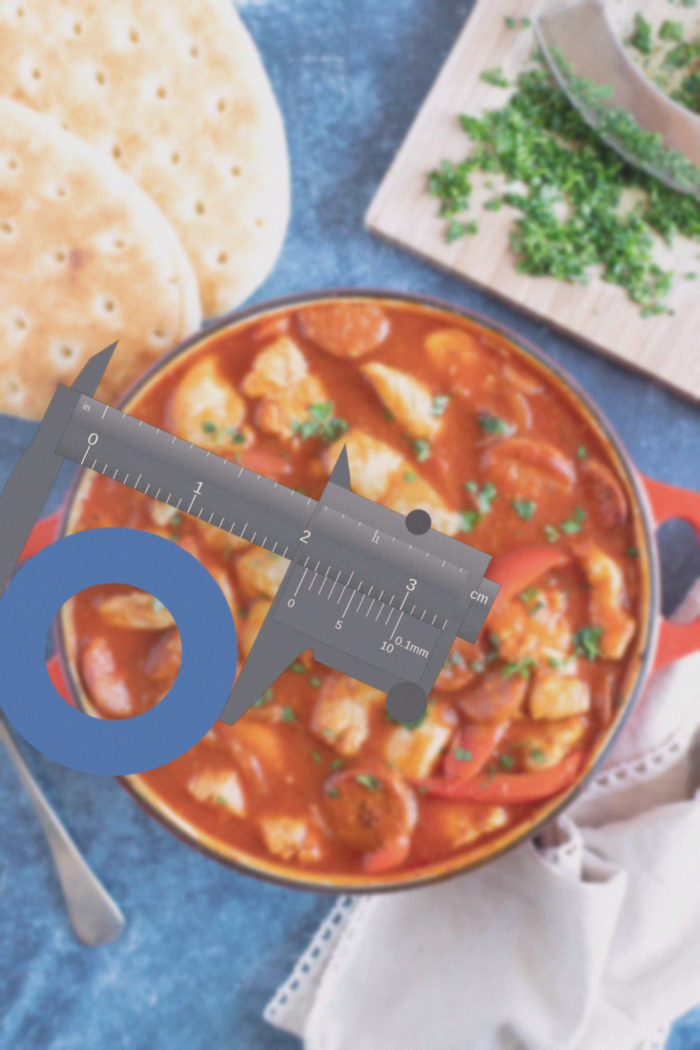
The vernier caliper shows 21.3 mm
